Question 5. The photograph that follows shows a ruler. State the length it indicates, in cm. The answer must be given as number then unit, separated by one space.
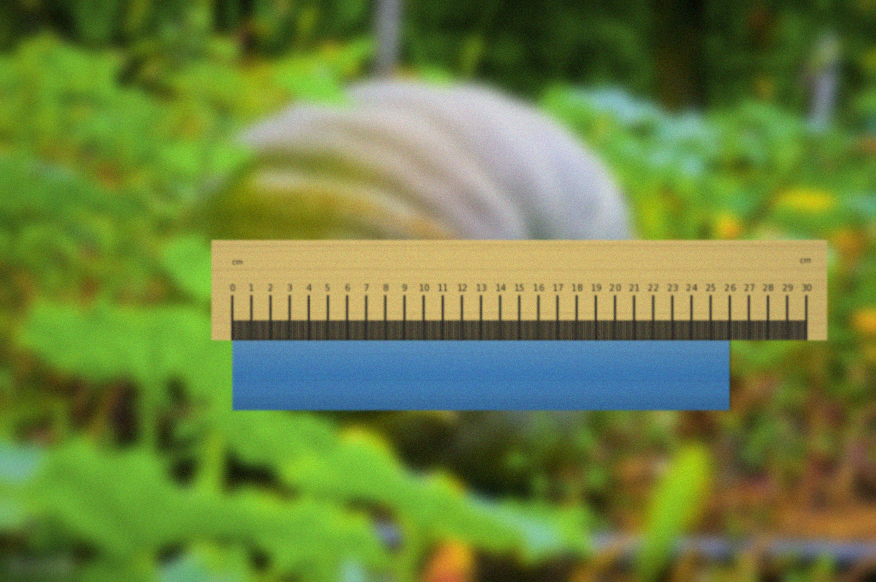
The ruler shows 26 cm
